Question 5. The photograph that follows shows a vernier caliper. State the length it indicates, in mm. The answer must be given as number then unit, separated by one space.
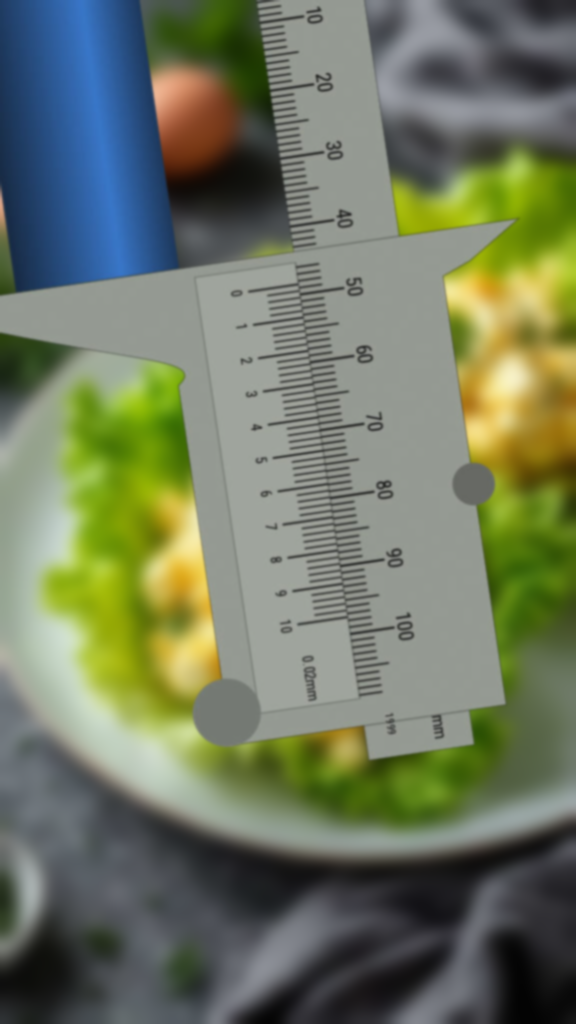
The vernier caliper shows 48.5 mm
